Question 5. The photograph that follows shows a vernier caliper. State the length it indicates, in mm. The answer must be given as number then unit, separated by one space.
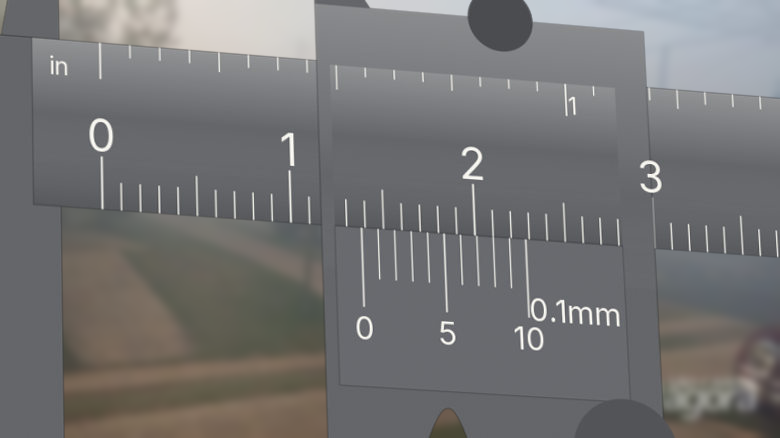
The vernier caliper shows 13.8 mm
